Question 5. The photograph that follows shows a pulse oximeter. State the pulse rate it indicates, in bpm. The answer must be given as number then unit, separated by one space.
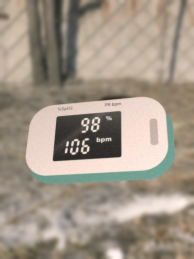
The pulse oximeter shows 106 bpm
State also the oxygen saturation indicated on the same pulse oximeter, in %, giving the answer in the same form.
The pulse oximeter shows 98 %
